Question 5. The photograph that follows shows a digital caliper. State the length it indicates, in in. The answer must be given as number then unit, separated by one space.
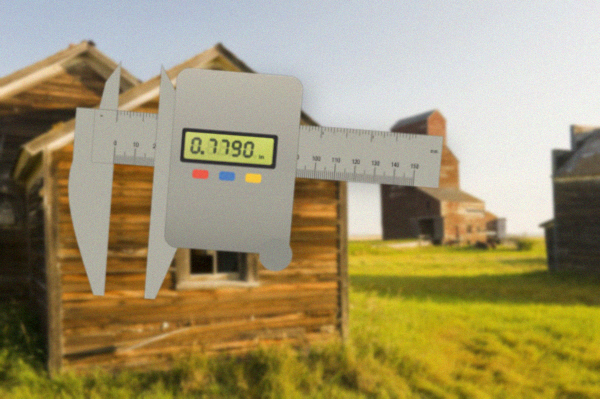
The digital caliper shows 0.7790 in
